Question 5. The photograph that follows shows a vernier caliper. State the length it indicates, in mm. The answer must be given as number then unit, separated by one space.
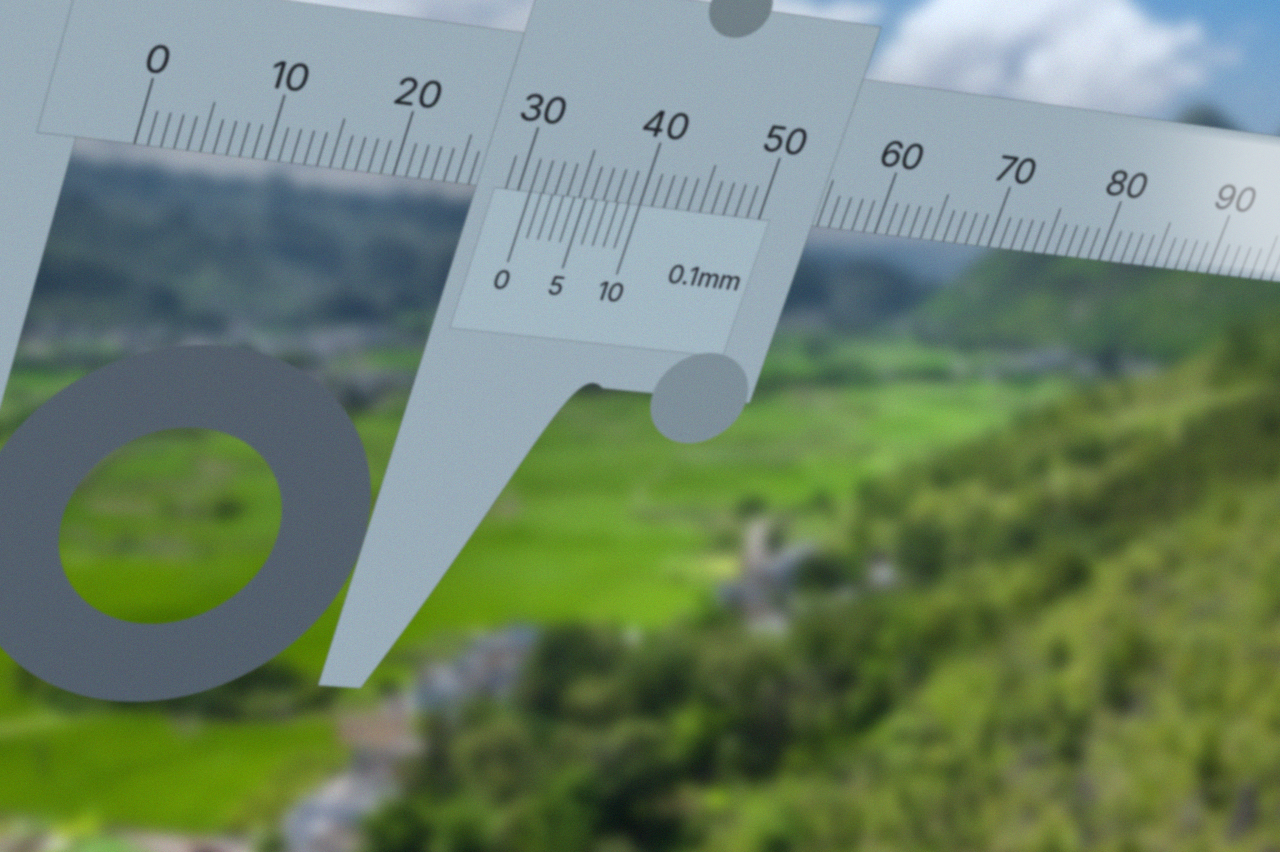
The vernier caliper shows 31.0 mm
